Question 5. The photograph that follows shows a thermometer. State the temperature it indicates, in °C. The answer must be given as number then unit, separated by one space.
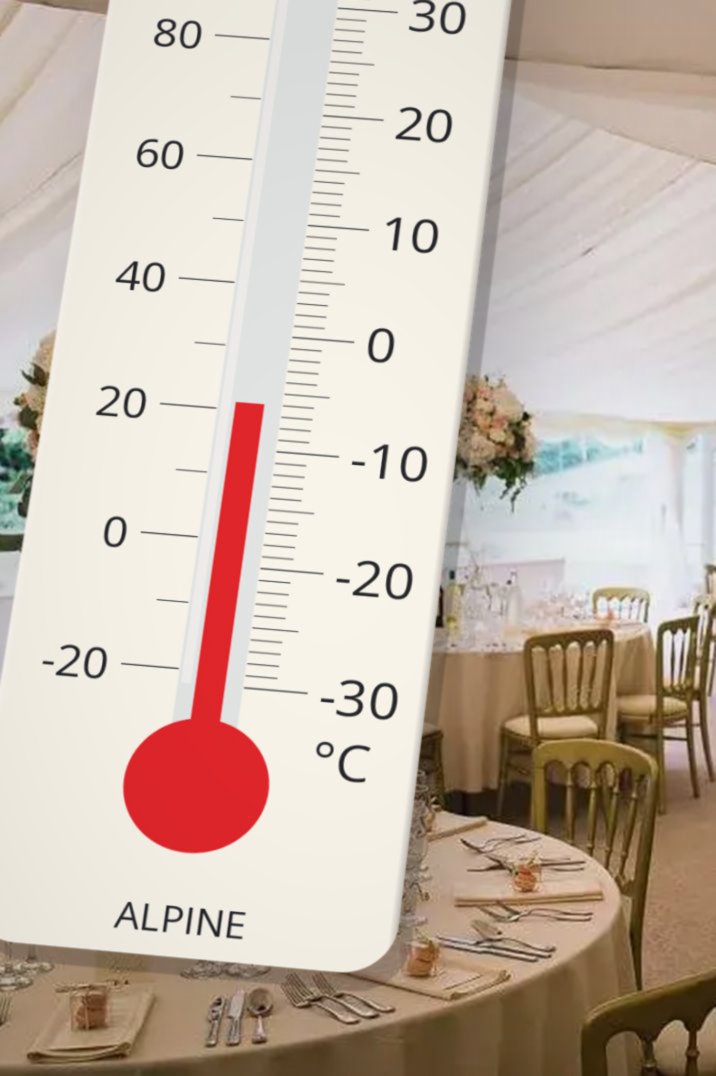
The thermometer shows -6 °C
